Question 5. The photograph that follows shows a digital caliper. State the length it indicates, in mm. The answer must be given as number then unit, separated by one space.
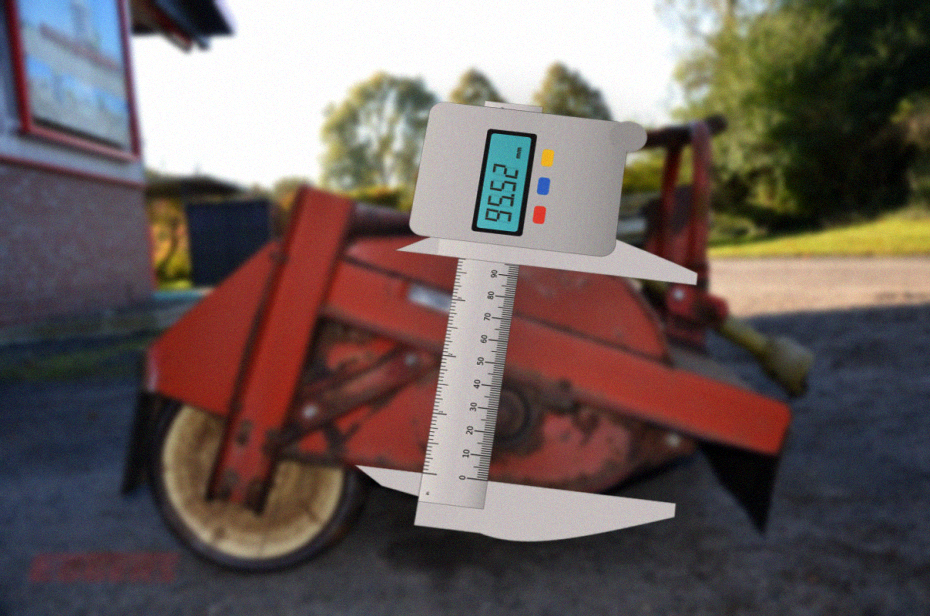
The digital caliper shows 95.52 mm
